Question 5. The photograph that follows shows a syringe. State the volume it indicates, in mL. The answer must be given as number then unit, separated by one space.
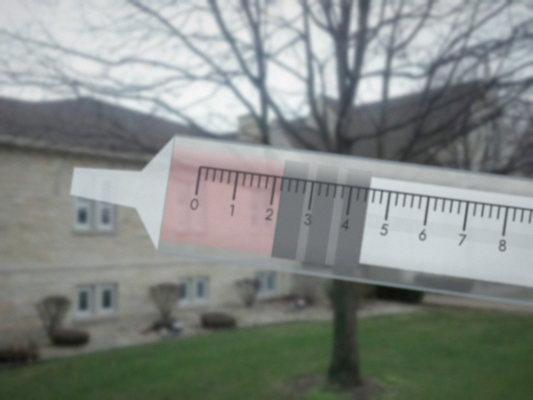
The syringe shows 2.2 mL
